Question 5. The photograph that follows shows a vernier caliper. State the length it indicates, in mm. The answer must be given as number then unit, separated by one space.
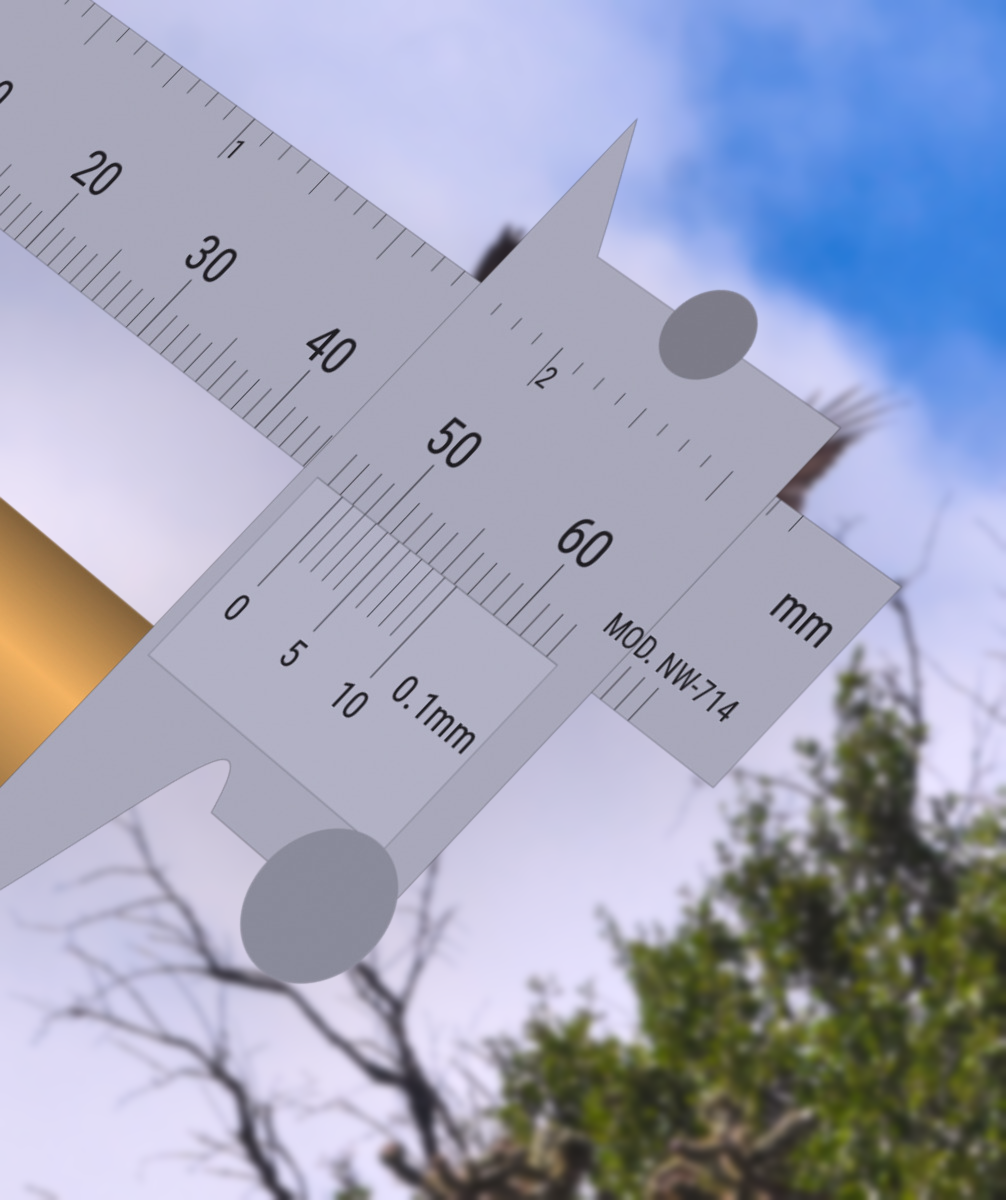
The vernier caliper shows 47.2 mm
